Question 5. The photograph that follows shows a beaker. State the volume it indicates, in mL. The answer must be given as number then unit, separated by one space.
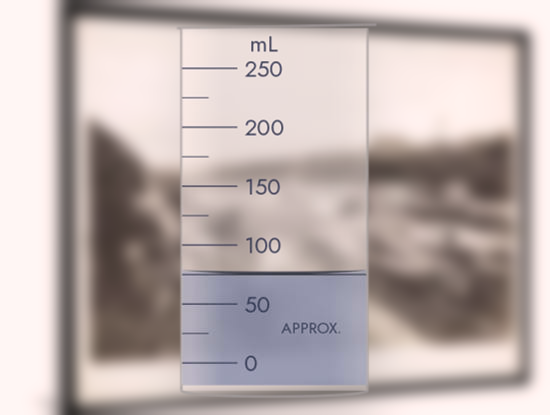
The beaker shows 75 mL
